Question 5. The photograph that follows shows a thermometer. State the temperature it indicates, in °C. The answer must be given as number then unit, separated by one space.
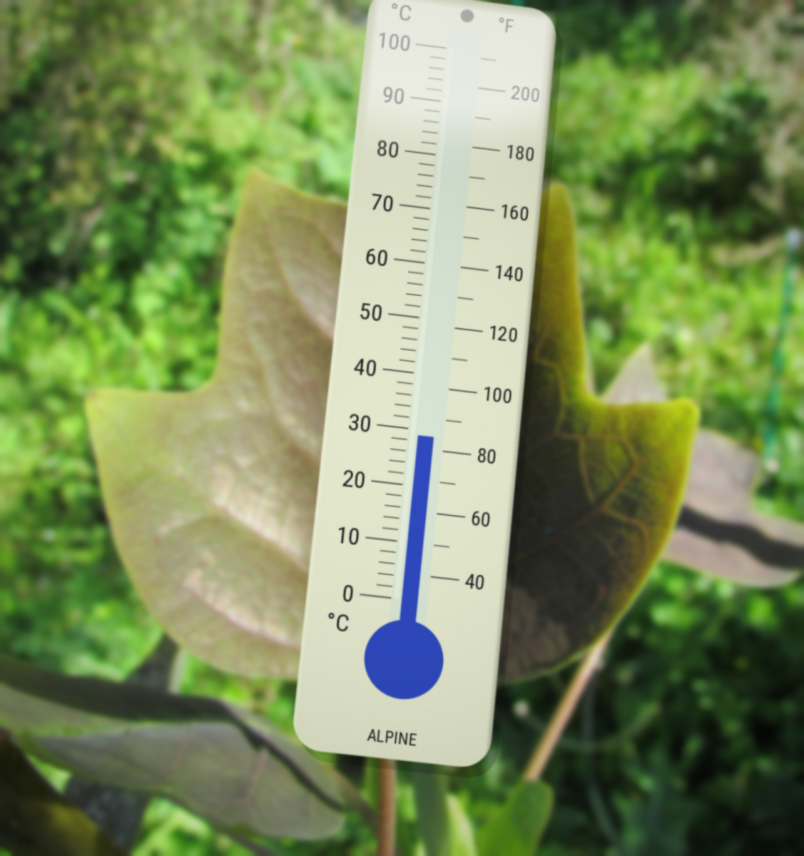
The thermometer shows 29 °C
